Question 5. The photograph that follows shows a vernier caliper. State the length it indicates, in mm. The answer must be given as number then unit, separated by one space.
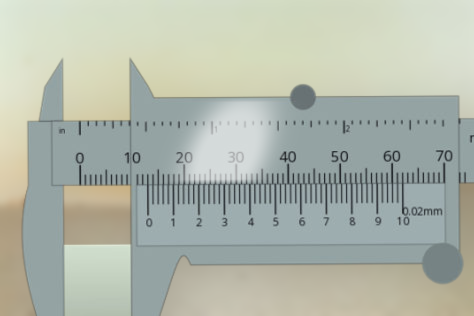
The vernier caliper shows 13.0 mm
